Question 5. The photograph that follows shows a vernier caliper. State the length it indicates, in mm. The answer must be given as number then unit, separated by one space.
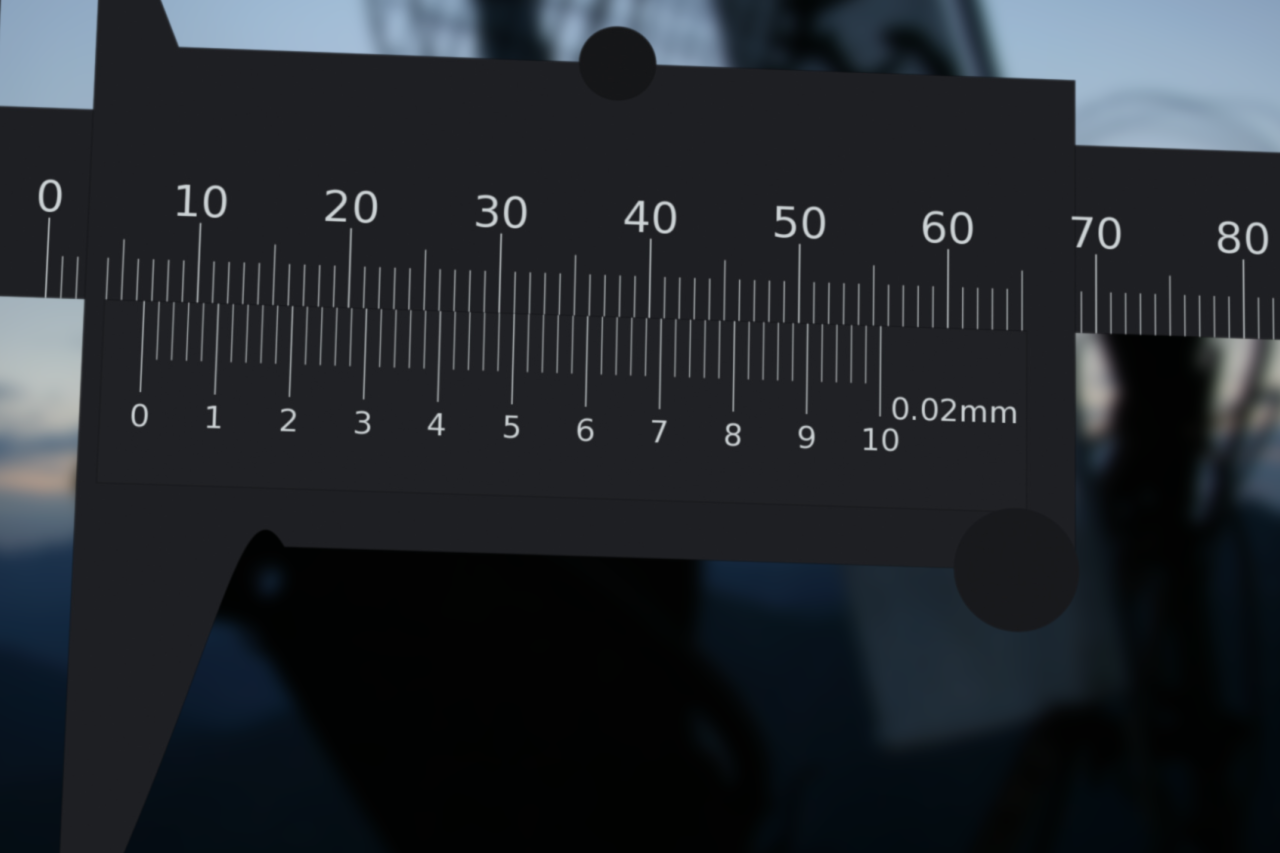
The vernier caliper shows 6.5 mm
